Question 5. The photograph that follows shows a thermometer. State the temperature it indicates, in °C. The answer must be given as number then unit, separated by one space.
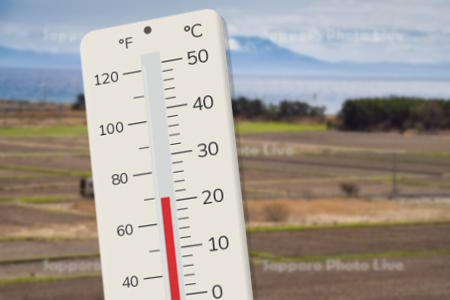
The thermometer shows 21 °C
